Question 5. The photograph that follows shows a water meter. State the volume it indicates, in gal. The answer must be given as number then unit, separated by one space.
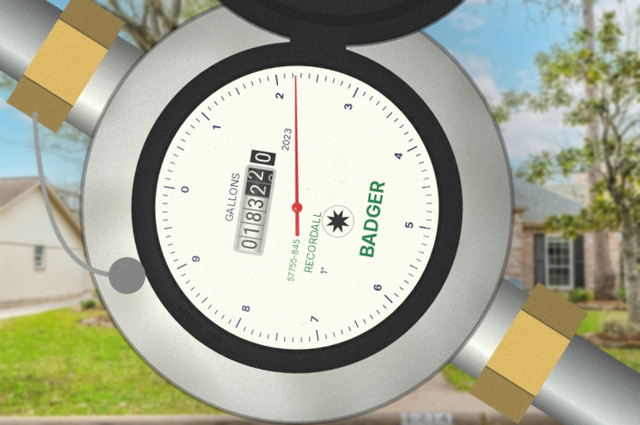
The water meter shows 183222.2 gal
